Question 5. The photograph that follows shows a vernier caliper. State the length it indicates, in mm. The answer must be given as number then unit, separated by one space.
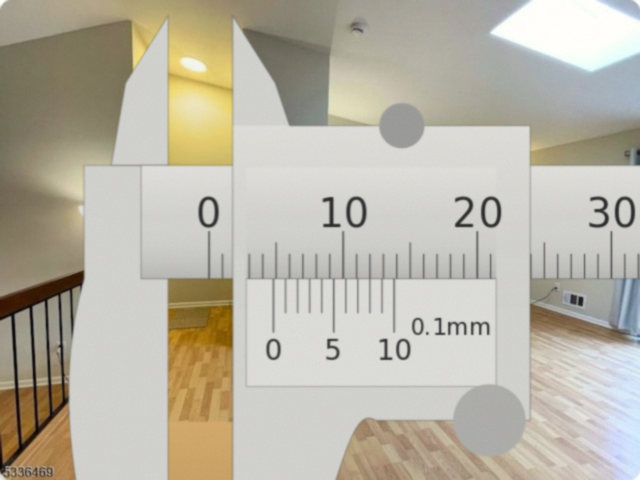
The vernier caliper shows 4.8 mm
